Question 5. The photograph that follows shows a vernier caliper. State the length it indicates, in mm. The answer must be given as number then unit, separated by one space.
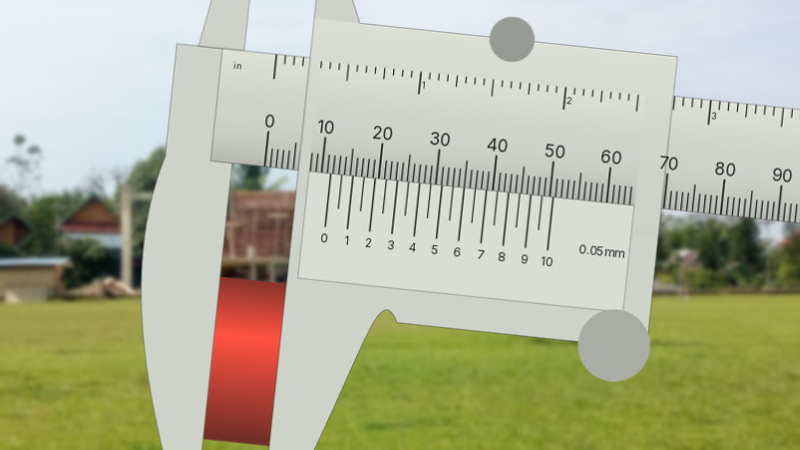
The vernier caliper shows 11.6 mm
